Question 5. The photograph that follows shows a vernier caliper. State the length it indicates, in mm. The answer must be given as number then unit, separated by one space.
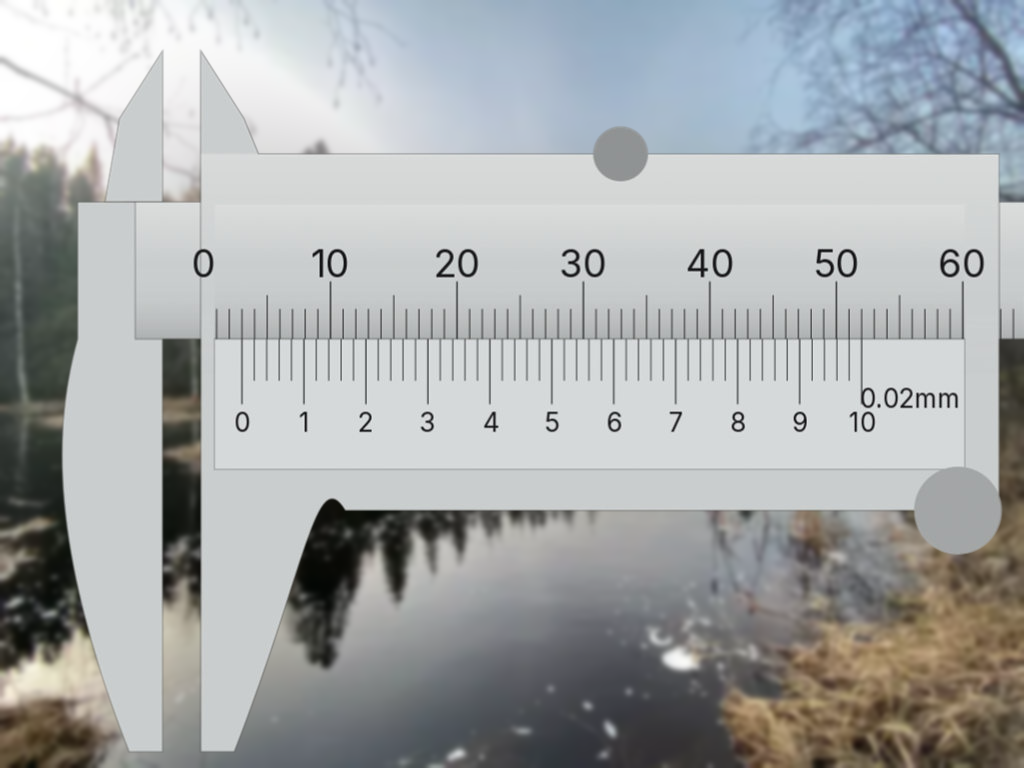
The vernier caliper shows 3.0 mm
